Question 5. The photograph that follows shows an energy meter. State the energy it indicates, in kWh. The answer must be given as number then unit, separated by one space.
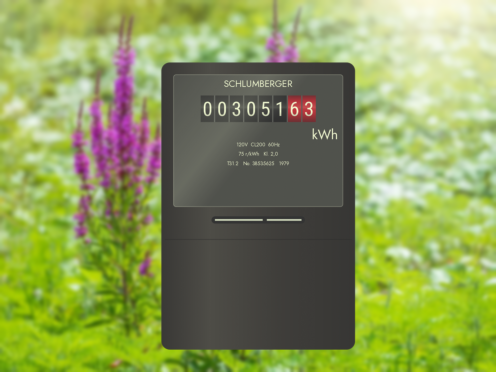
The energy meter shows 3051.63 kWh
